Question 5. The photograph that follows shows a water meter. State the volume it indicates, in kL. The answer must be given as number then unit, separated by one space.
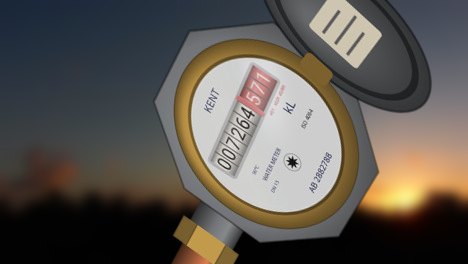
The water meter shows 7264.571 kL
